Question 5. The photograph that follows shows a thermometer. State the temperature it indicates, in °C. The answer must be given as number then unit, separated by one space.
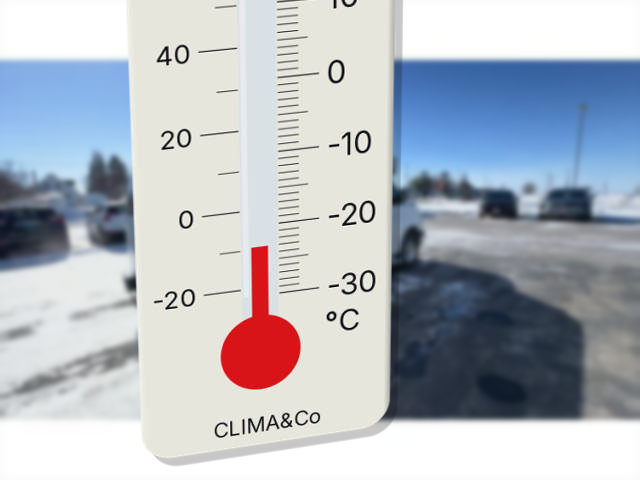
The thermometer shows -23 °C
